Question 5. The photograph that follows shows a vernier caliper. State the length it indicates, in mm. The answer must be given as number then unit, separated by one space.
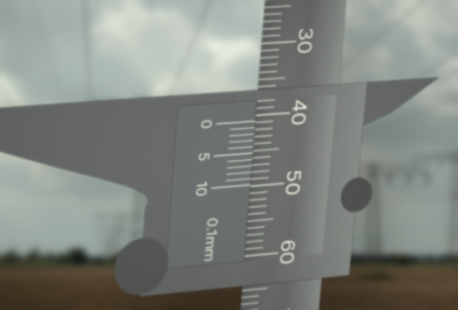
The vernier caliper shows 40.8 mm
